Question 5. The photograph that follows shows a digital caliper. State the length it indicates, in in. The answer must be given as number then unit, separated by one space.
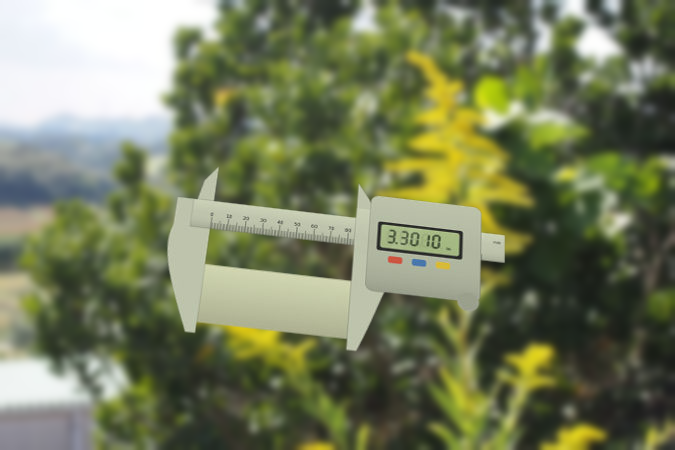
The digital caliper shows 3.3010 in
